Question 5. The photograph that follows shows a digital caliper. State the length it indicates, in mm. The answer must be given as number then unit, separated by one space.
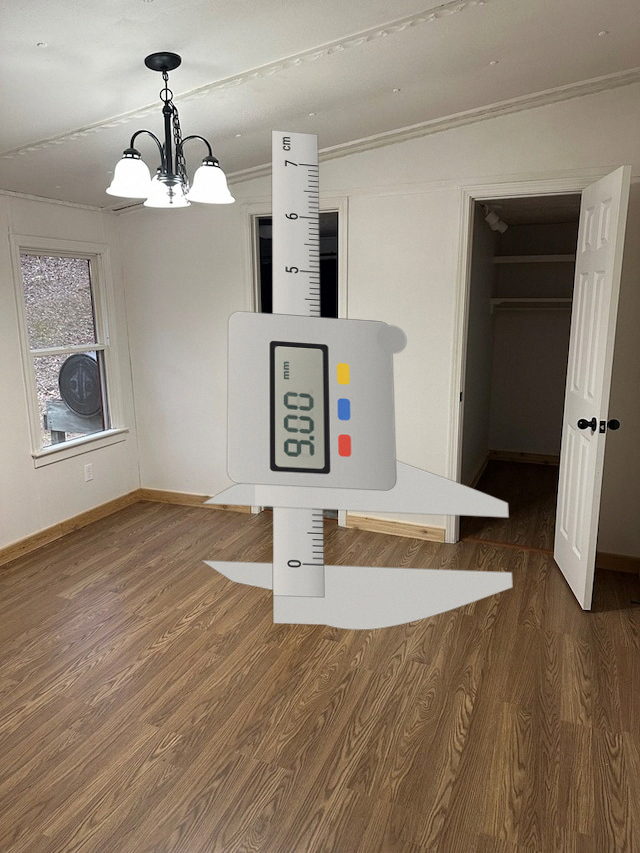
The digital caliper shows 9.00 mm
